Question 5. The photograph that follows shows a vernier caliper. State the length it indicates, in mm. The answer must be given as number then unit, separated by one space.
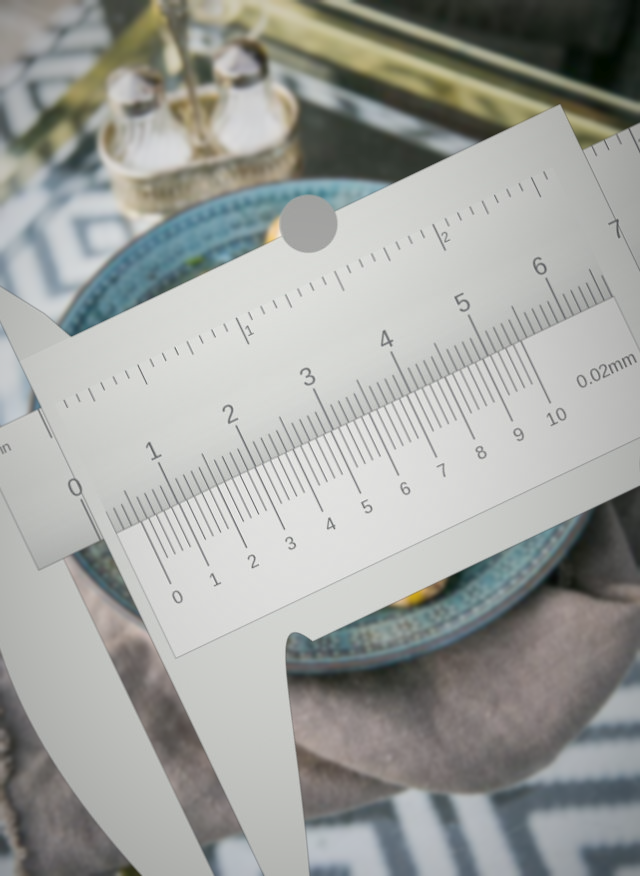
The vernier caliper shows 5.2 mm
